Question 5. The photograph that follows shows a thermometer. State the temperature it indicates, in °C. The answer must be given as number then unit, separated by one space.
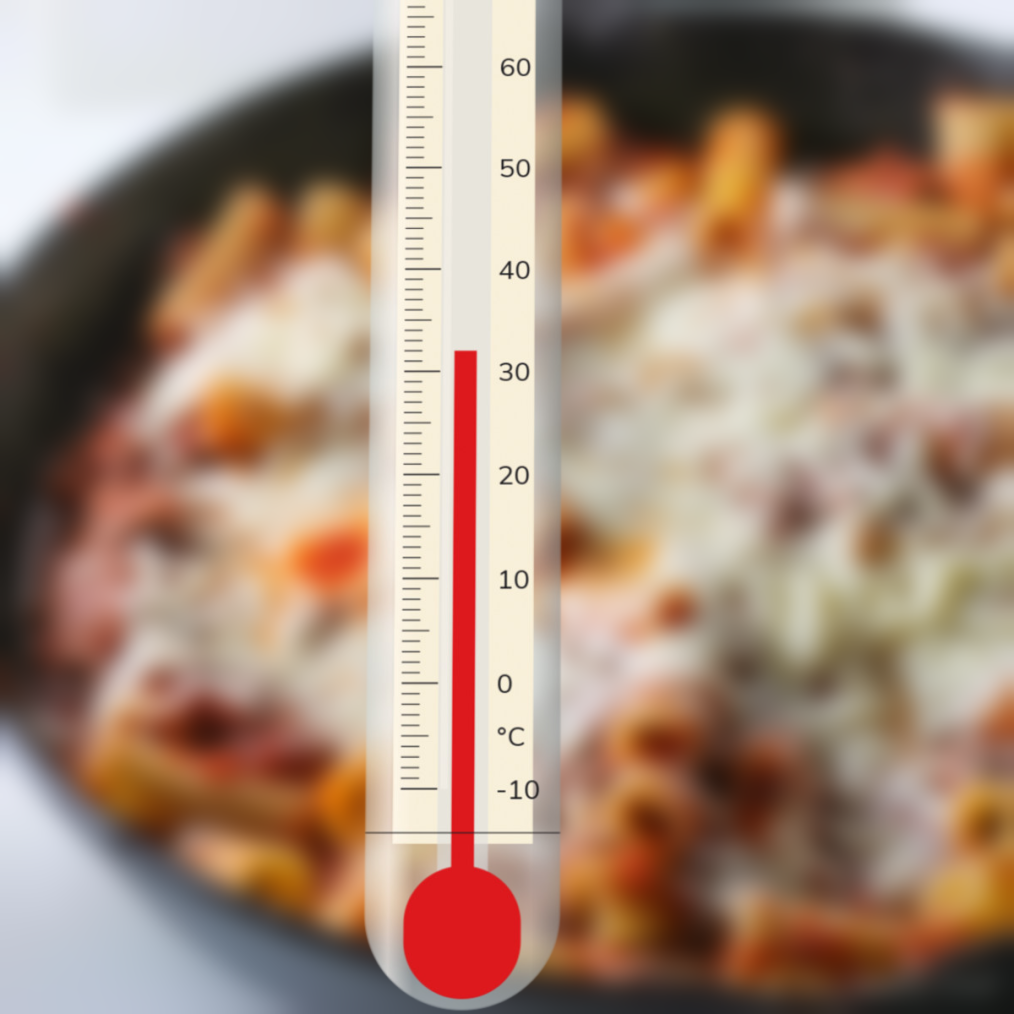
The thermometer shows 32 °C
